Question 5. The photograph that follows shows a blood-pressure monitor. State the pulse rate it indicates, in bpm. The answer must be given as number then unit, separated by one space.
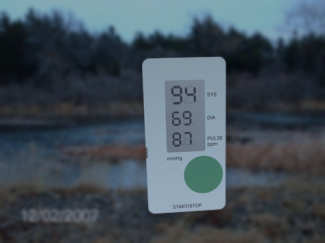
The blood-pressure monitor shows 87 bpm
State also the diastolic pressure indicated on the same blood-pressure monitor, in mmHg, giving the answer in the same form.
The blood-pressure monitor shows 69 mmHg
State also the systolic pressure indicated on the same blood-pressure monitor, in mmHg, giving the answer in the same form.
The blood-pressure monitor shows 94 mmHg
